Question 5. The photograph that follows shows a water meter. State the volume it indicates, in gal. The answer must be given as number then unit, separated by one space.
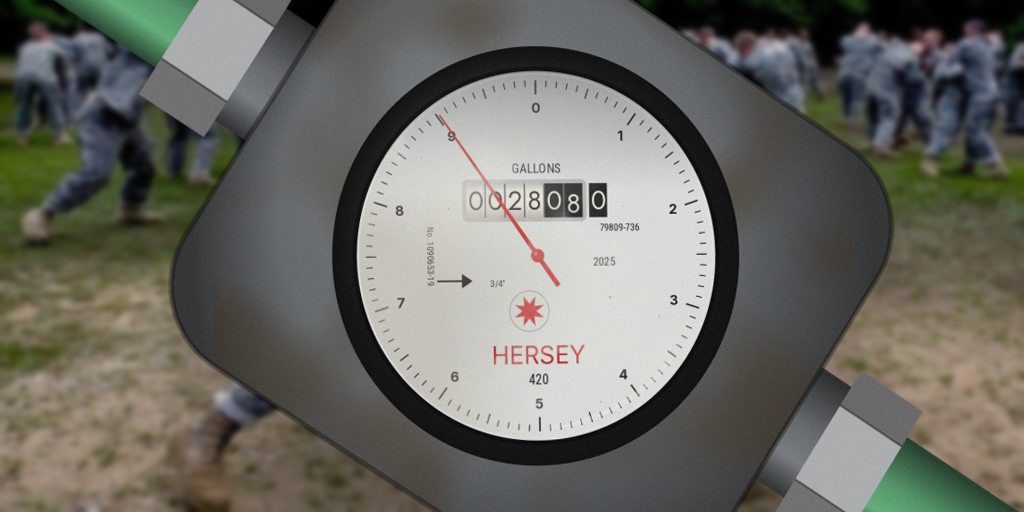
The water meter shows 28079.0 gal
